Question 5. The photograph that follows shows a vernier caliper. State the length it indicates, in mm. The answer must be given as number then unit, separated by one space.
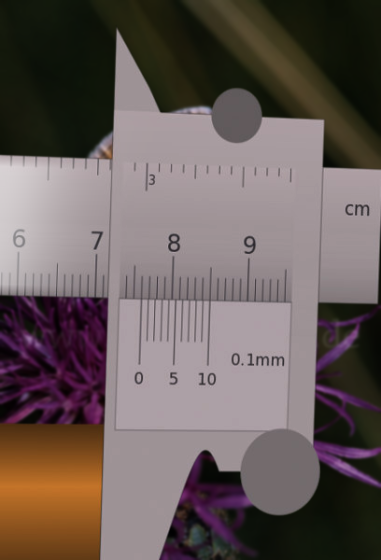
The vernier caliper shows 76.0 mm
